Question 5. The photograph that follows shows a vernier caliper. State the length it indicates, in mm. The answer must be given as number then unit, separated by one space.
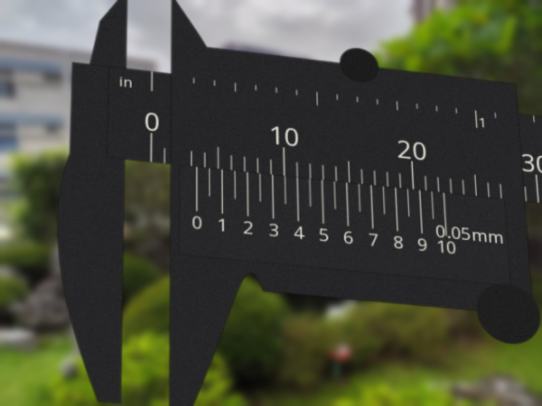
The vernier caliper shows 3.4 mm
